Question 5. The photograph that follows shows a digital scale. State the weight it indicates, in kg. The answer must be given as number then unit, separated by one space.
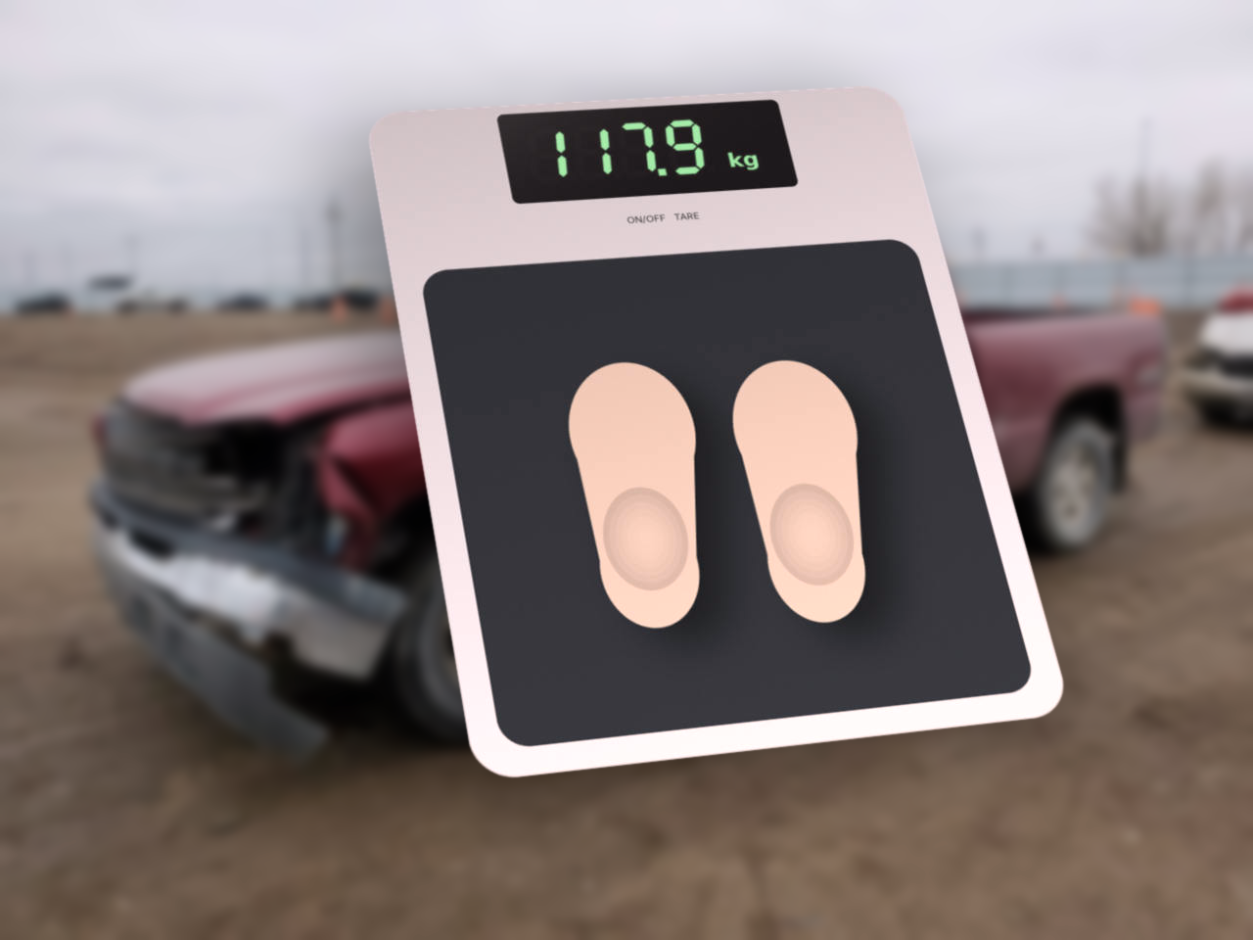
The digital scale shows 117.9 kg
